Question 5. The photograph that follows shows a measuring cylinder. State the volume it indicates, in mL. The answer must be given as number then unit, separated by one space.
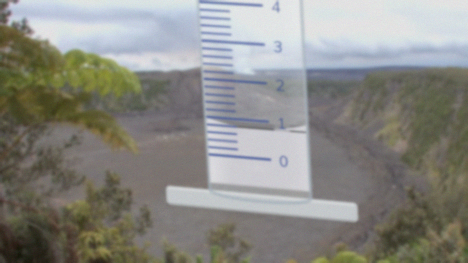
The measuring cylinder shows 0.8 mL
